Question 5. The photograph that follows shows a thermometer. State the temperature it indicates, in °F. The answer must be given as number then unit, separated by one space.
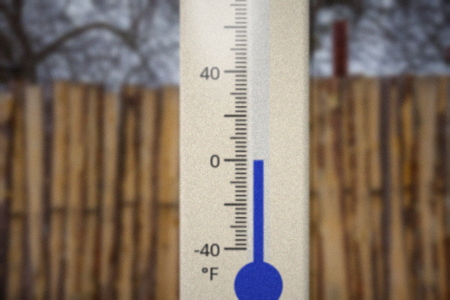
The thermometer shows 0 °F
